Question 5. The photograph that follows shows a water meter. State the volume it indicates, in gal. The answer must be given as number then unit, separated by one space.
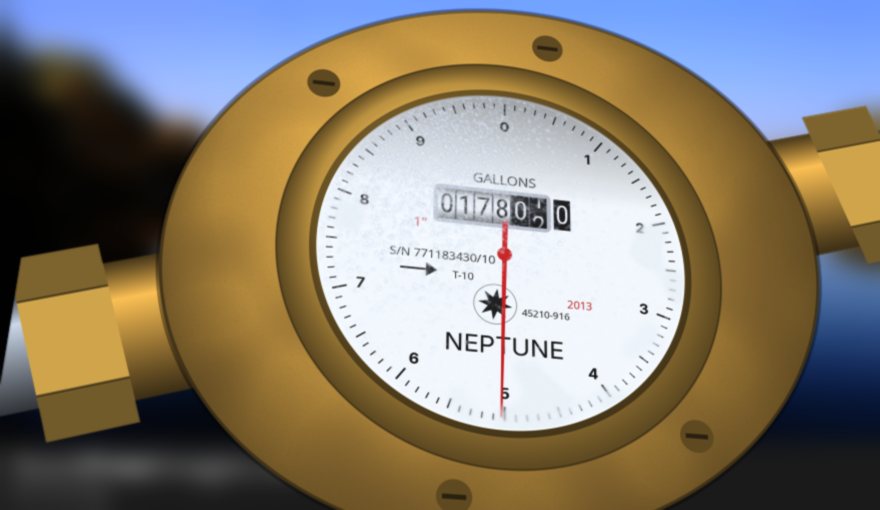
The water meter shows 178015.0 gal
